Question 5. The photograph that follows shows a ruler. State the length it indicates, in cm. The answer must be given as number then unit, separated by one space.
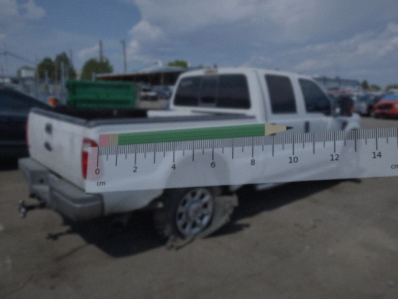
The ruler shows 10 cm
